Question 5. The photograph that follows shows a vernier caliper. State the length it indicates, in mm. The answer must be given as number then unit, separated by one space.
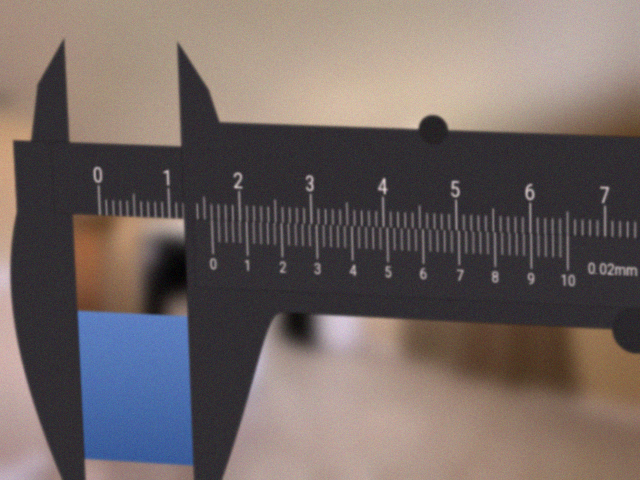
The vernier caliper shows 16.0 mm
